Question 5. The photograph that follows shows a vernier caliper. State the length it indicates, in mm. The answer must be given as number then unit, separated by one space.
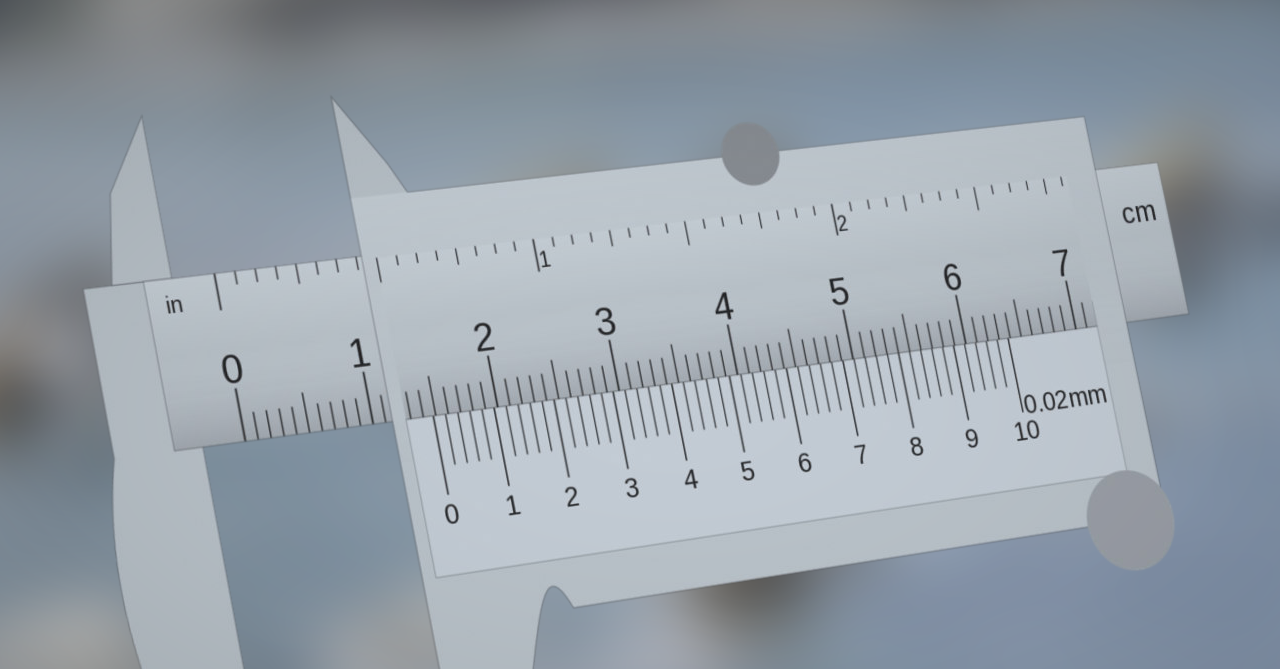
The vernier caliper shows 14.8 mm
